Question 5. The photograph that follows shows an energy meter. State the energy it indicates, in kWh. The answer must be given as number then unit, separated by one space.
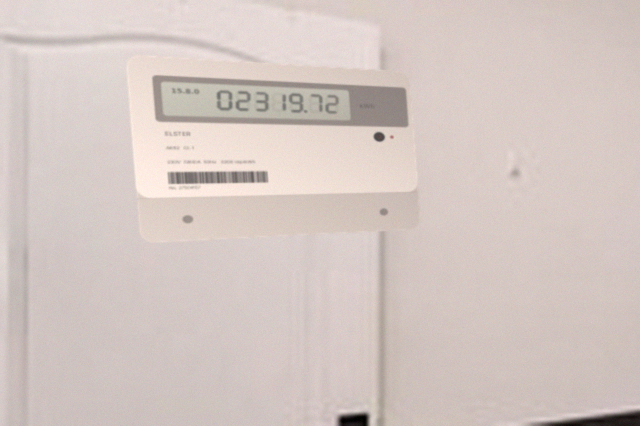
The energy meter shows 2319.72 kWh
